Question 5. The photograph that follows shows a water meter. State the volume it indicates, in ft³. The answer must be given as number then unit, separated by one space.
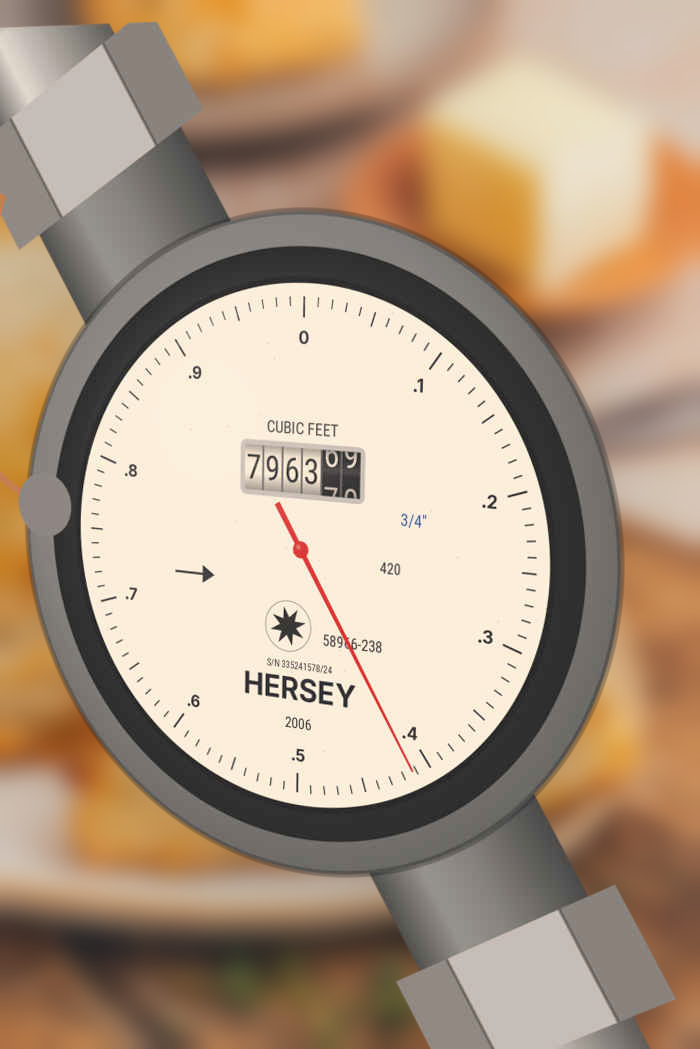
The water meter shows 796369.41 ft³
